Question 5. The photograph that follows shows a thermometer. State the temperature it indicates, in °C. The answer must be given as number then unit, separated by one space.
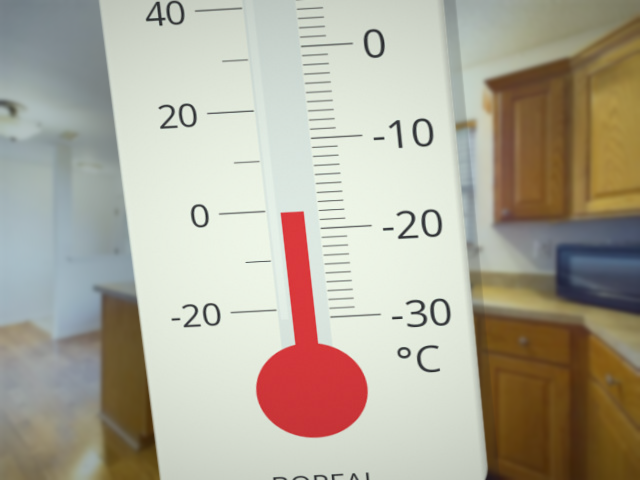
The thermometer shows -18 °C
